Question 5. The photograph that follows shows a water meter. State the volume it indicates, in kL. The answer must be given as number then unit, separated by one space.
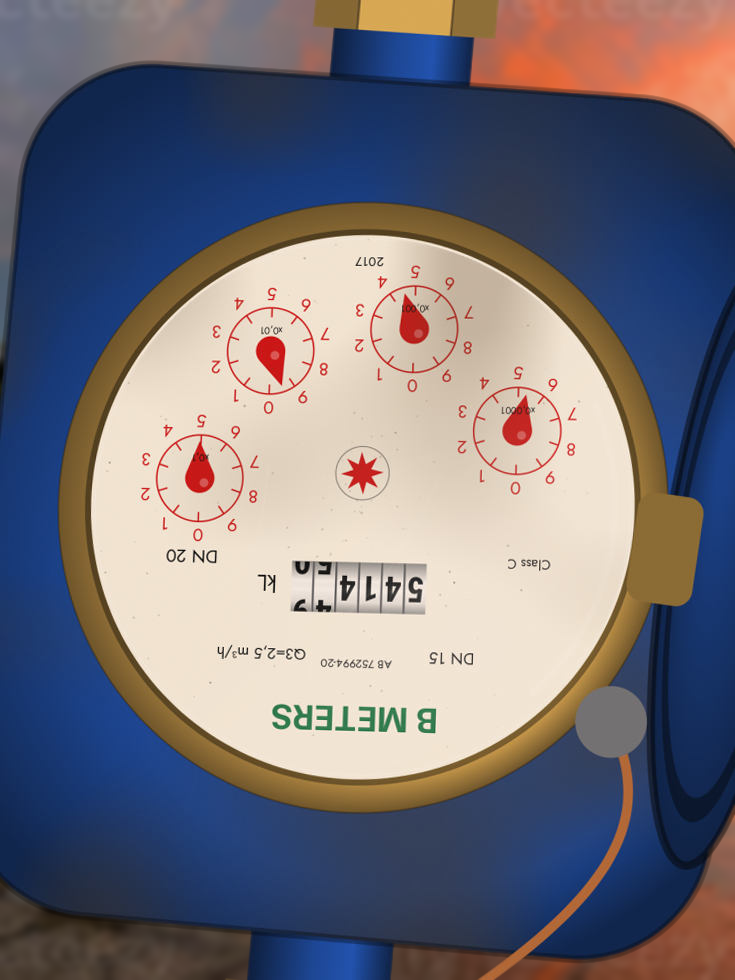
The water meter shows 541449.4945 kL
